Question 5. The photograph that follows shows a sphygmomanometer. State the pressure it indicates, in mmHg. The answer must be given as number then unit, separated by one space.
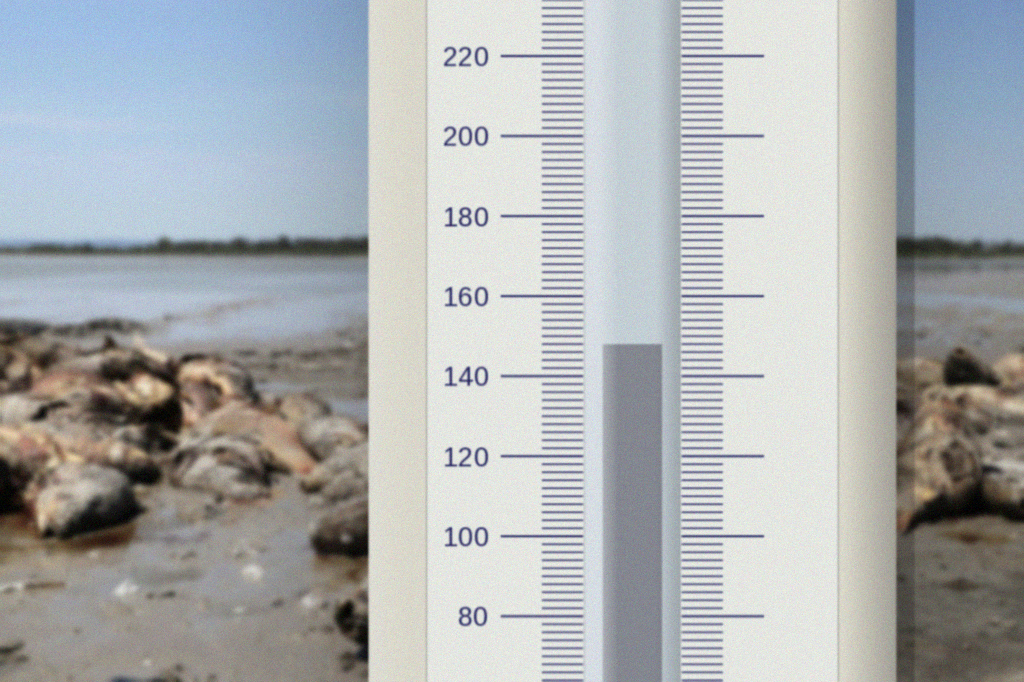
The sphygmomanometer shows 148 mmHg
